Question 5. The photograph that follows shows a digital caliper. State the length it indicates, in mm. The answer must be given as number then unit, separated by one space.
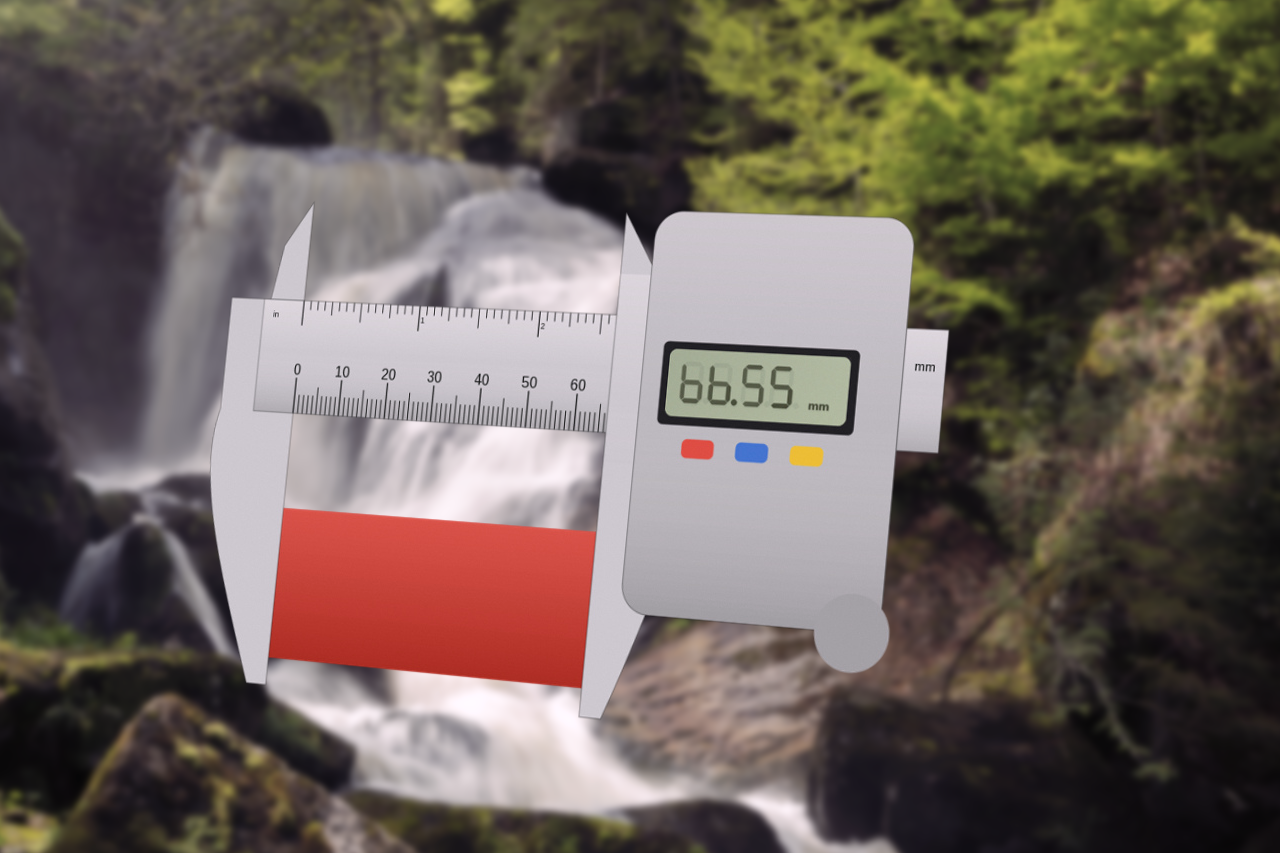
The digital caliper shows 66.55 mm
